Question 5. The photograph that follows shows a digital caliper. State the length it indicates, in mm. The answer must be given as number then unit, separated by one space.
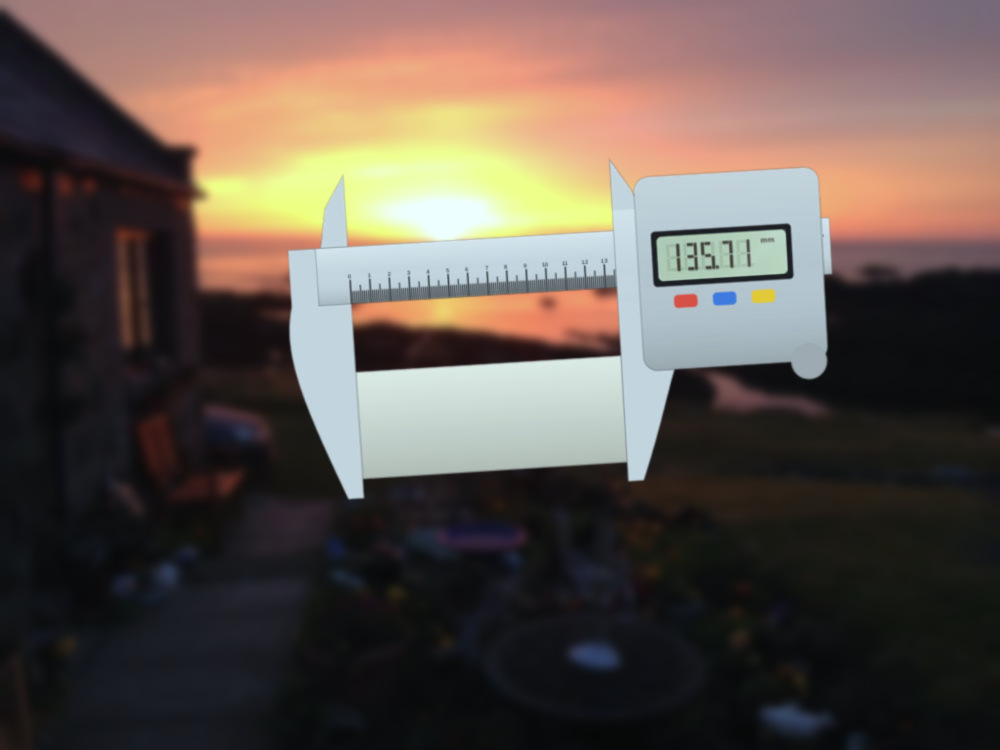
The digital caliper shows 135.71 mm
